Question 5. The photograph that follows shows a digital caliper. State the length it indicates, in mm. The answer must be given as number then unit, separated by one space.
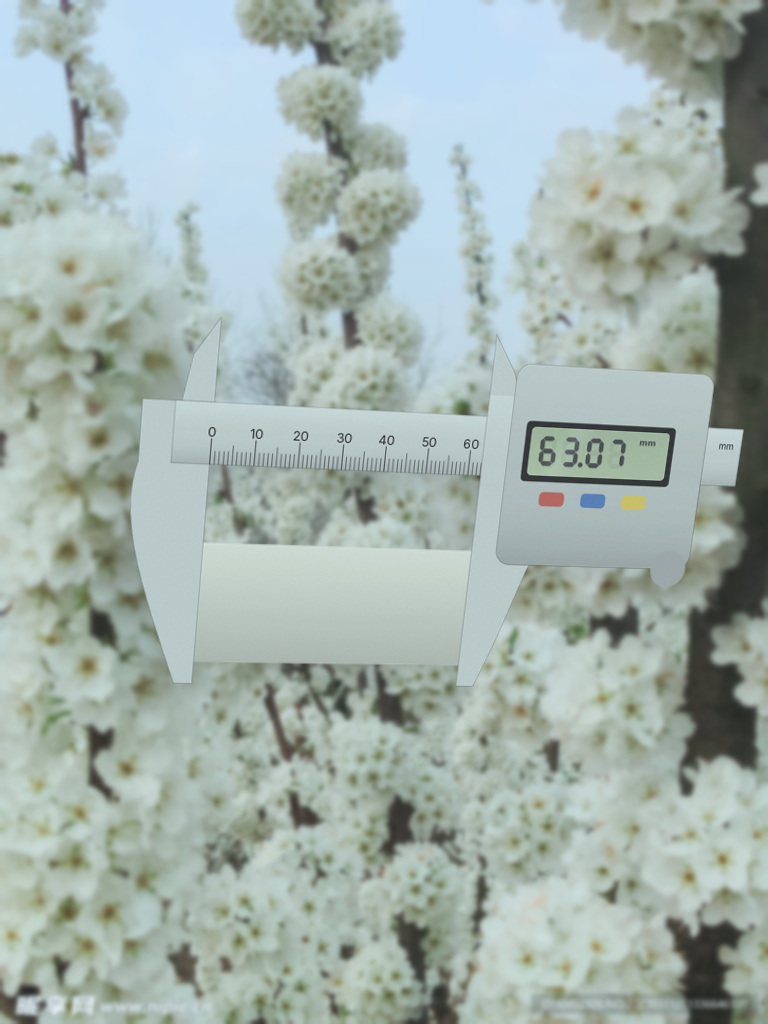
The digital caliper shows 63.07 mm
